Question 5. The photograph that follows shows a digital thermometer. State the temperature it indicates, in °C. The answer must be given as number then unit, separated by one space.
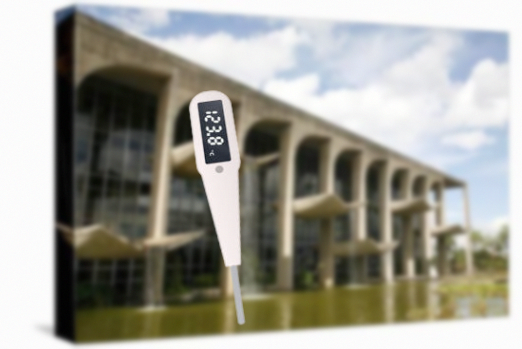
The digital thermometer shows 123.8 °C
